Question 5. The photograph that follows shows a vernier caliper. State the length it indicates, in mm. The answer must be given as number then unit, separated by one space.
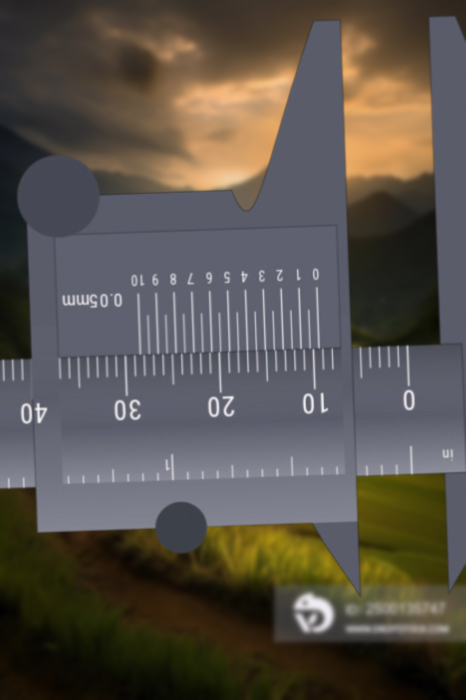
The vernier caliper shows 9.4 mm
